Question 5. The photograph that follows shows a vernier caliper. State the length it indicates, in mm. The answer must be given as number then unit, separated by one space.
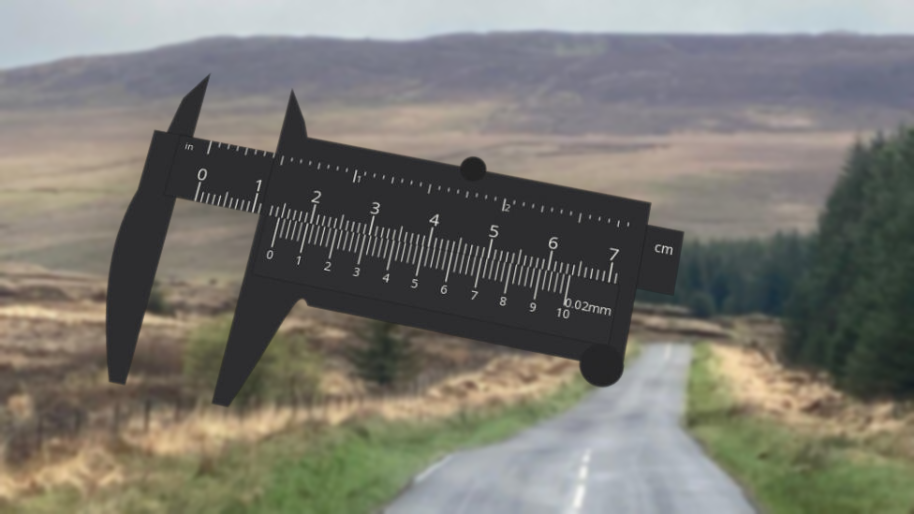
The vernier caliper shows 14.6 mm
